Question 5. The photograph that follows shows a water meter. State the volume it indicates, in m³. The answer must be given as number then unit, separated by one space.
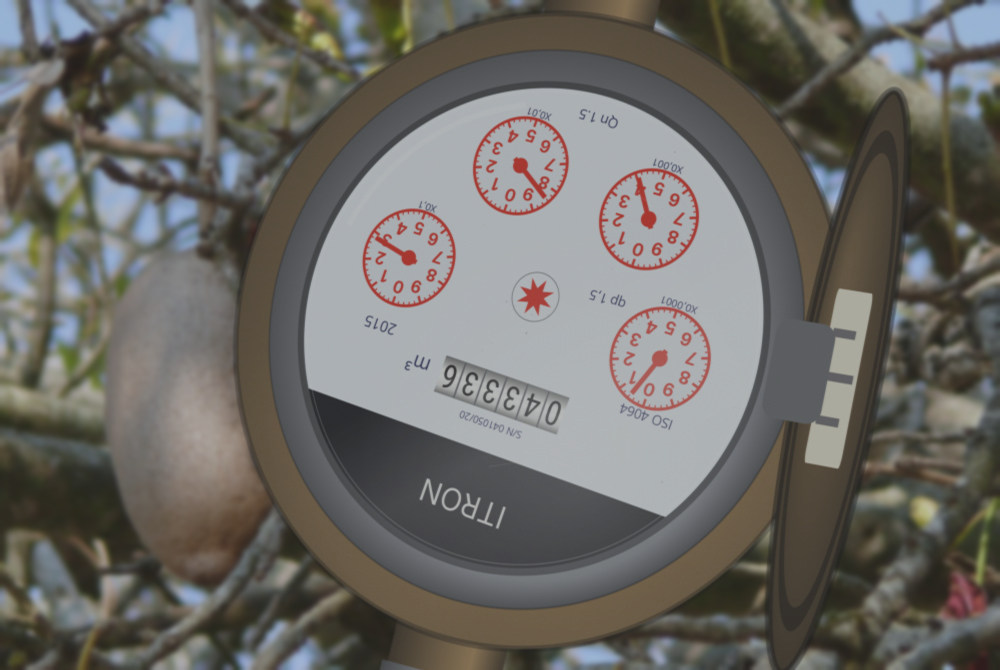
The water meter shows 43336.2840 m³
